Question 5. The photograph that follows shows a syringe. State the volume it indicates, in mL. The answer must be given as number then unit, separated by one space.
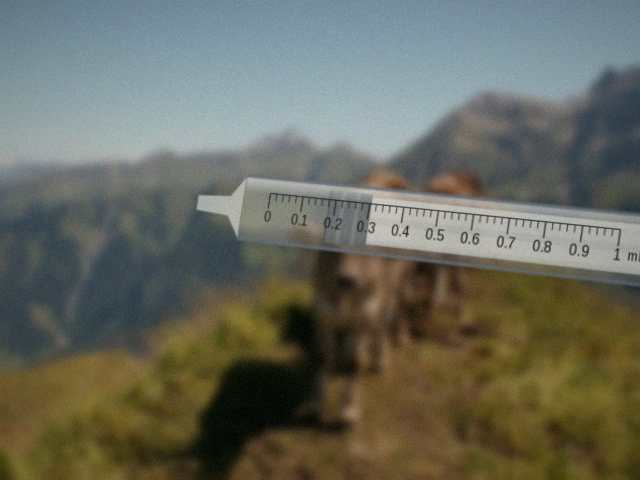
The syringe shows 0.18 mL
